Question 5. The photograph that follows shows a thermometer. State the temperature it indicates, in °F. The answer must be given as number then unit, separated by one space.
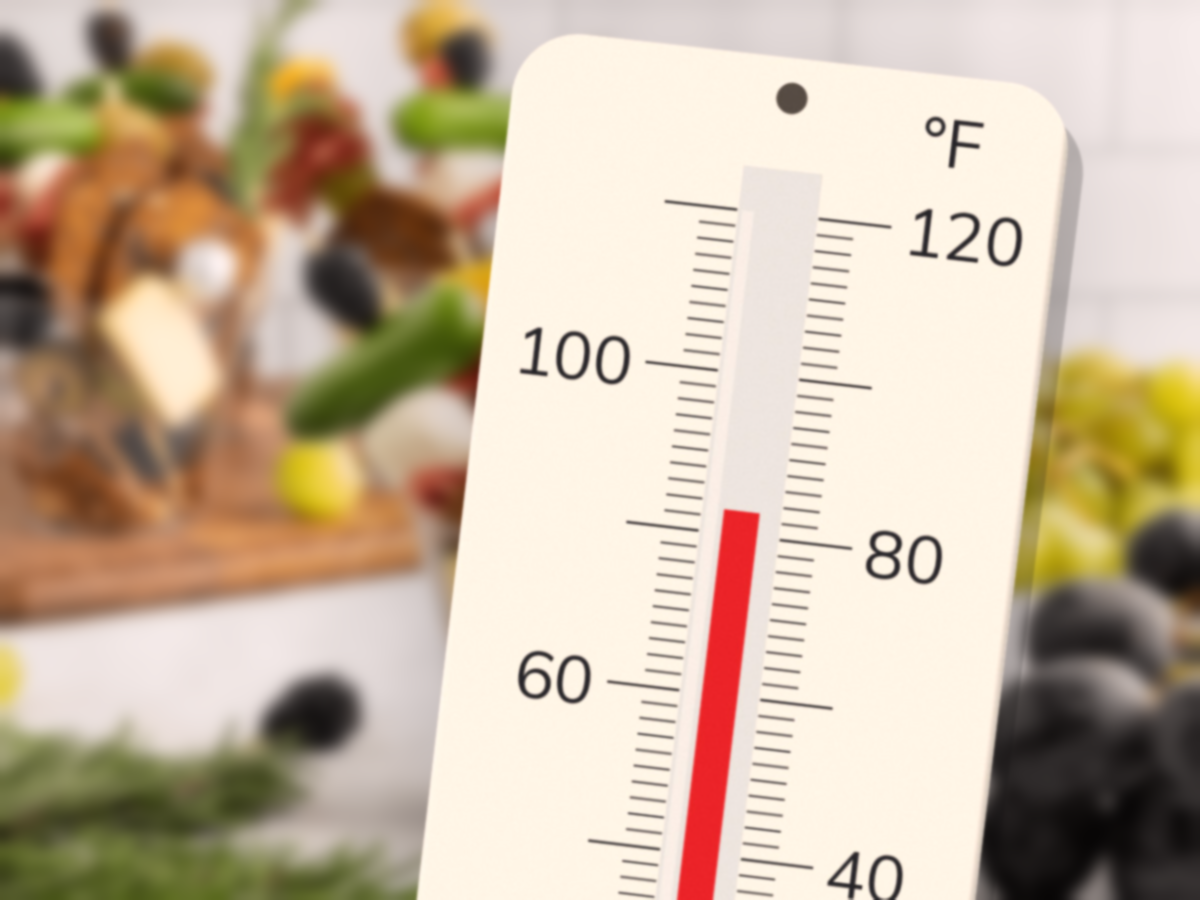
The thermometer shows 83 °F
